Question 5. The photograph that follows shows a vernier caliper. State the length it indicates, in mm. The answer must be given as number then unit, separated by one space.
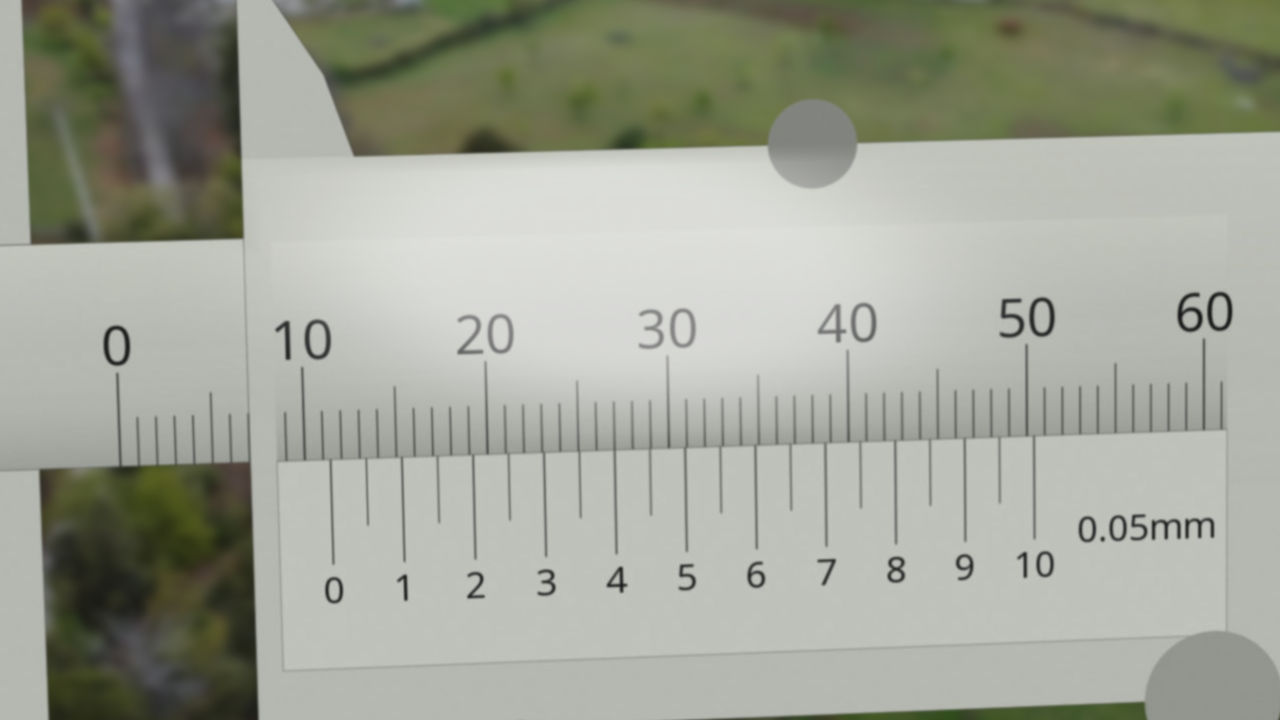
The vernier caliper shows 11.4 mm
